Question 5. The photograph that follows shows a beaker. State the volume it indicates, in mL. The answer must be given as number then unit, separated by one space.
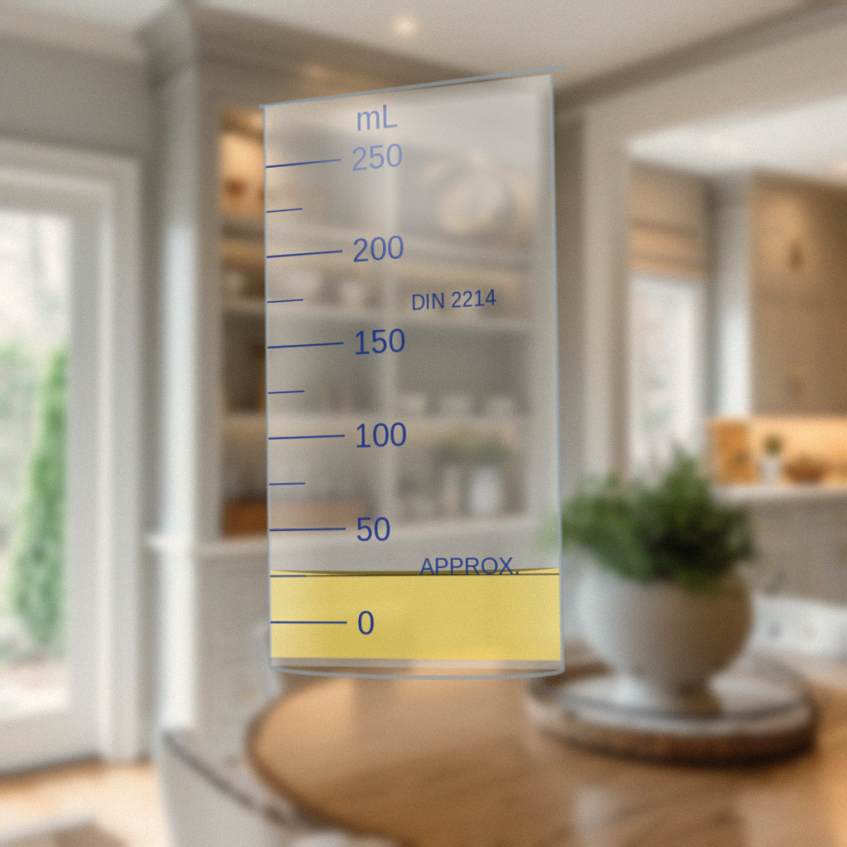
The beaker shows 25 mL
